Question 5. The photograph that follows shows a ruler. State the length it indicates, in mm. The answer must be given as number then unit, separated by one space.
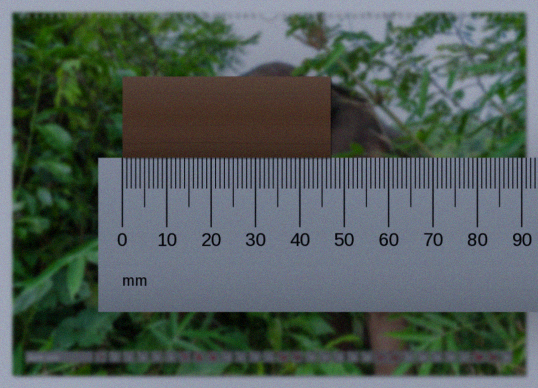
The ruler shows 47 mm
